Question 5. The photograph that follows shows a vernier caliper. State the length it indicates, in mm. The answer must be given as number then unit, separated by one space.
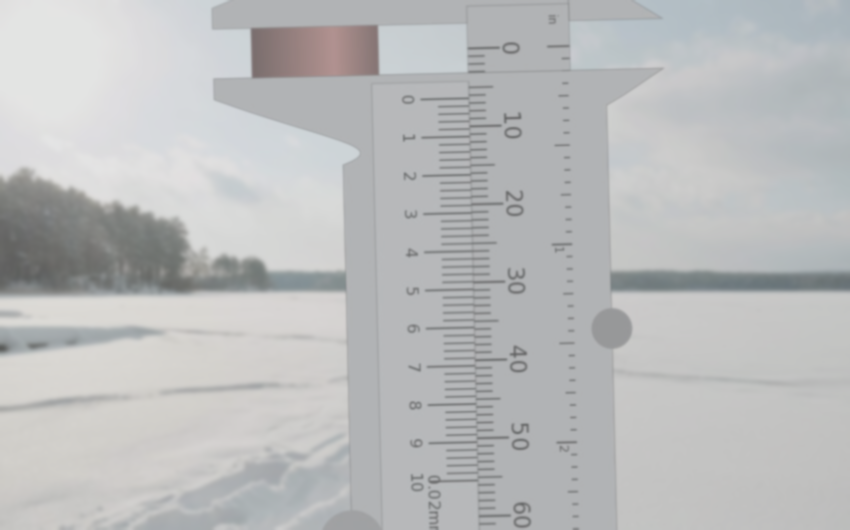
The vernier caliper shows 6.4 mm
